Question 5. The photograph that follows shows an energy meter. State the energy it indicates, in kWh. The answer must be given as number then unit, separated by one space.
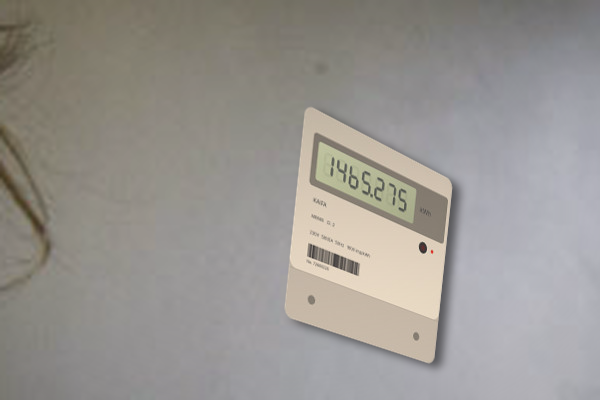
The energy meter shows 1465.275 kWh
